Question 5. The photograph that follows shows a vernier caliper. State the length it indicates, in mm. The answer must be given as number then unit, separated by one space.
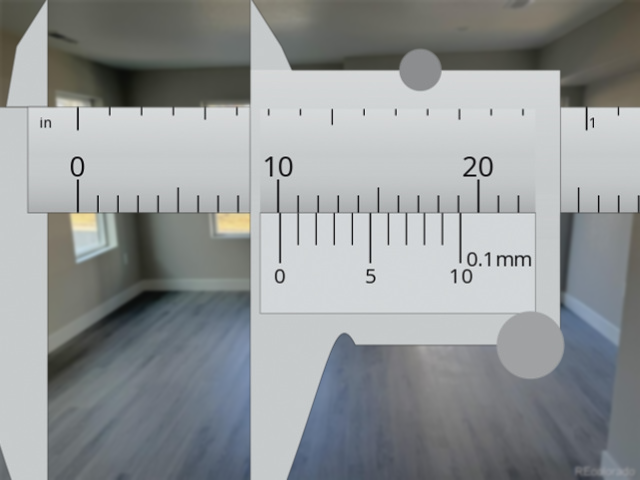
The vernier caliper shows 10.1 mm
